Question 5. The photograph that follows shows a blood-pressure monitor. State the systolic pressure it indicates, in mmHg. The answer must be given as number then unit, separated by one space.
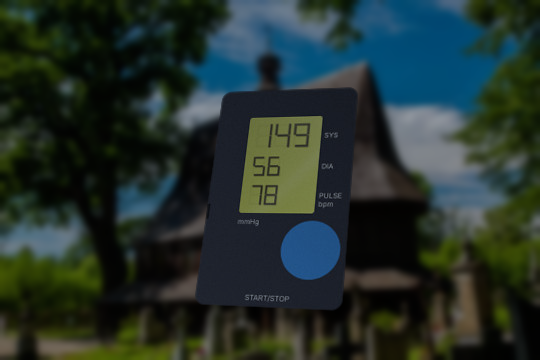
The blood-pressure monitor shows 149 mmHg
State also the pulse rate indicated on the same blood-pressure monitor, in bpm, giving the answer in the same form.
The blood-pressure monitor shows 78 bpm
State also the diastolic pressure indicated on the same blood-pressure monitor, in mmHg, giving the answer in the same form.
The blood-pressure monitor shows 56 mmHg
